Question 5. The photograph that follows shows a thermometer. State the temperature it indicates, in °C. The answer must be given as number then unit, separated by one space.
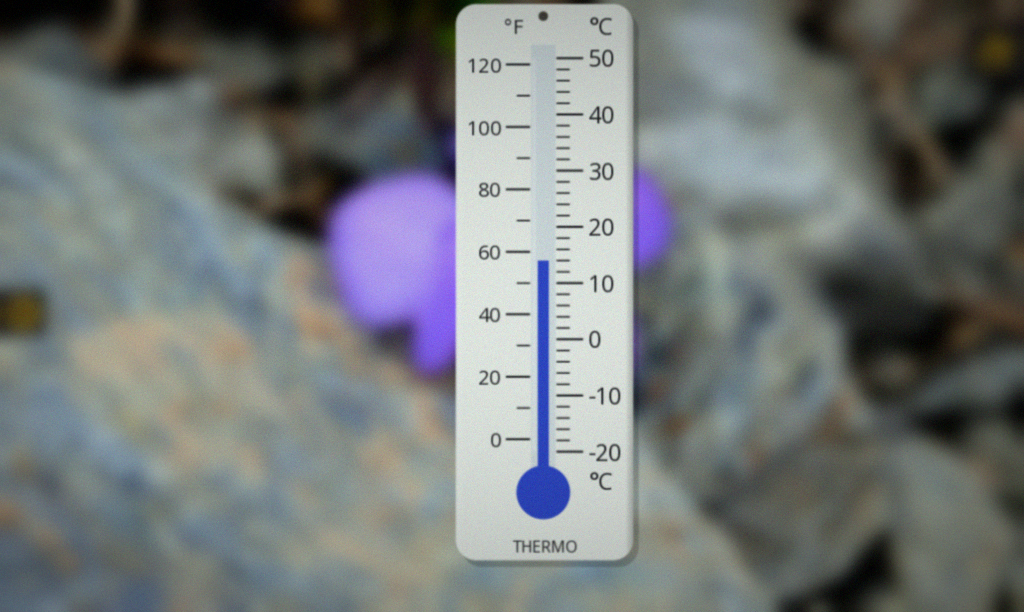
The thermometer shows 14 °C
